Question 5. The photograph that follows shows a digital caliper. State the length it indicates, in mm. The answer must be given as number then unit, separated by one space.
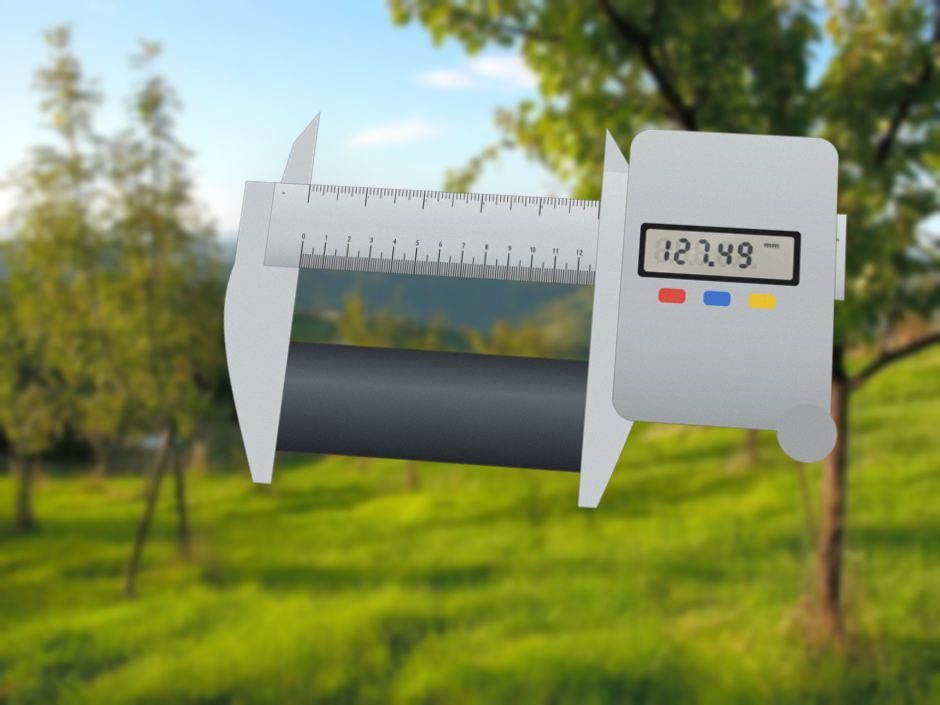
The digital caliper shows 127.49 mm
